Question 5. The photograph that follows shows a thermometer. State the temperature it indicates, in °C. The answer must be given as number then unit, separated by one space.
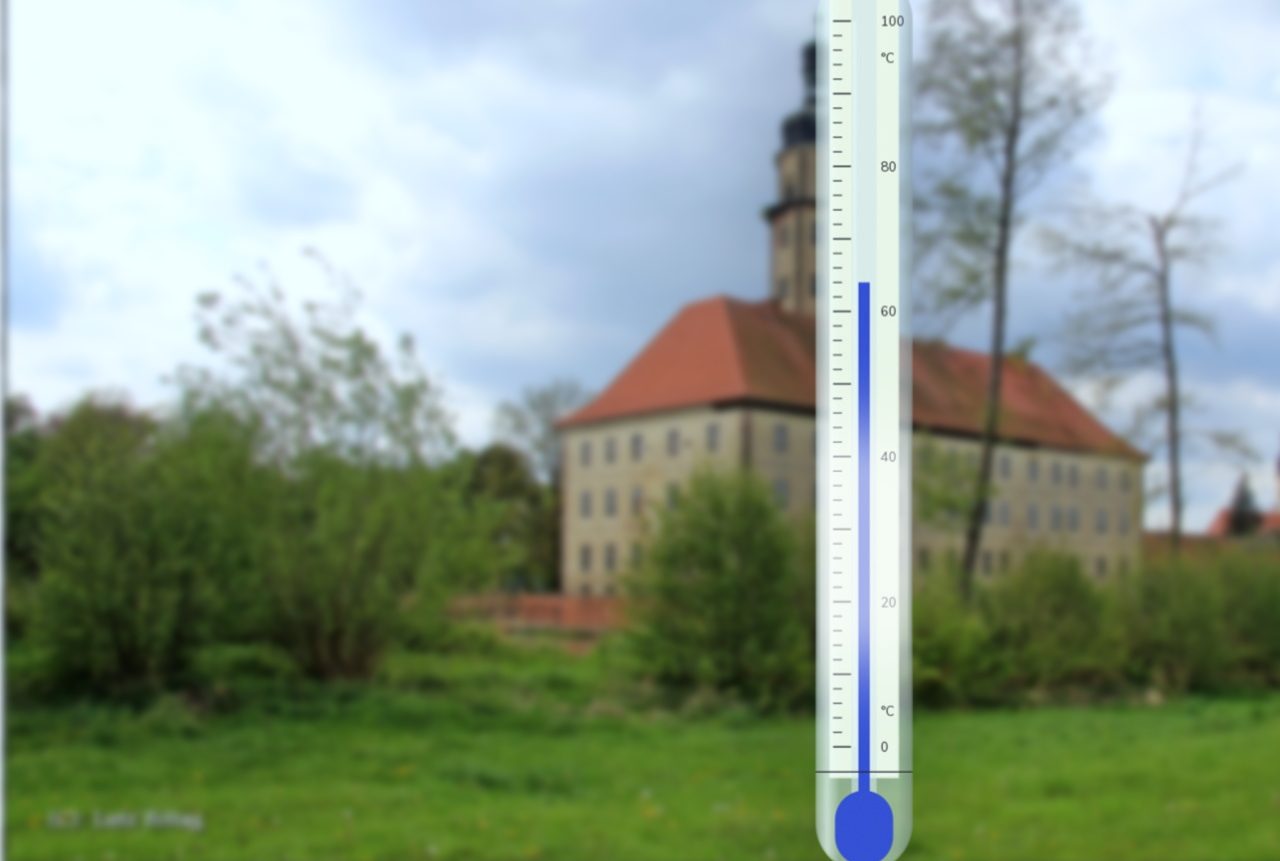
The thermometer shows 64 °C
